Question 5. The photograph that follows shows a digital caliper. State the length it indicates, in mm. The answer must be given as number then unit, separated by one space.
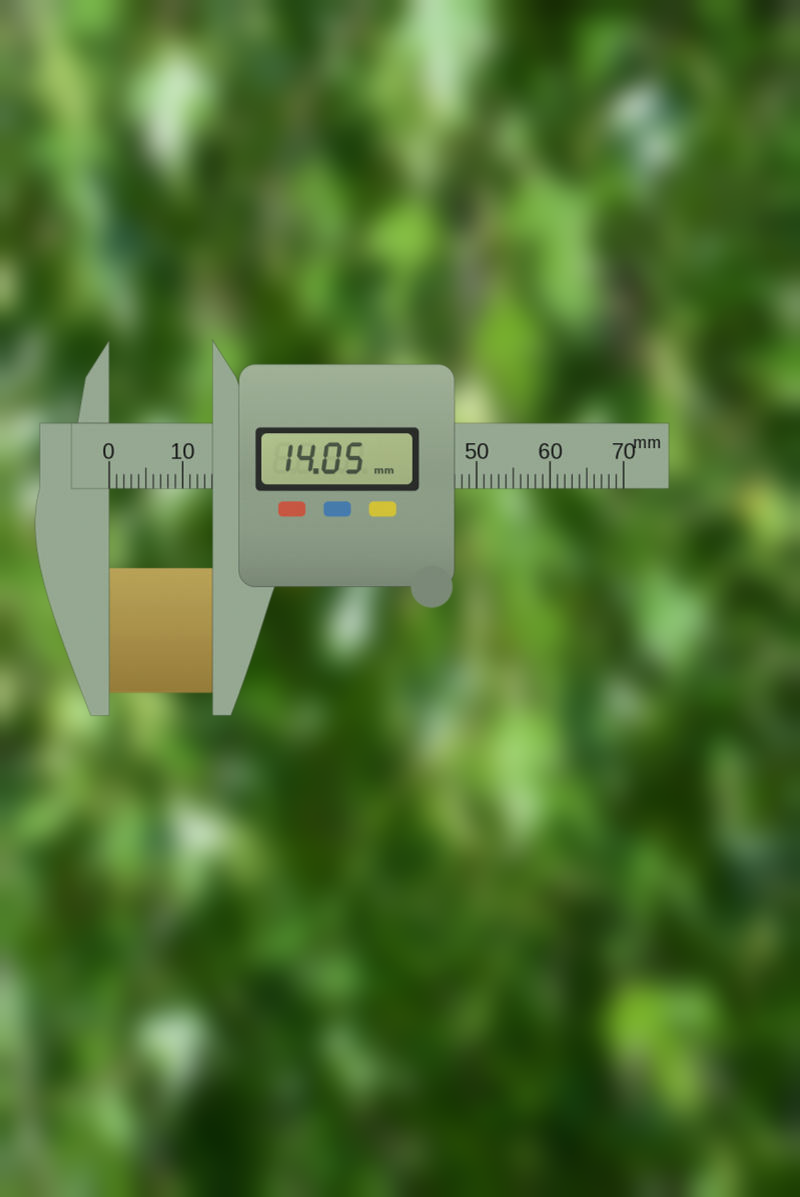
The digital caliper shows 14.05 mm
